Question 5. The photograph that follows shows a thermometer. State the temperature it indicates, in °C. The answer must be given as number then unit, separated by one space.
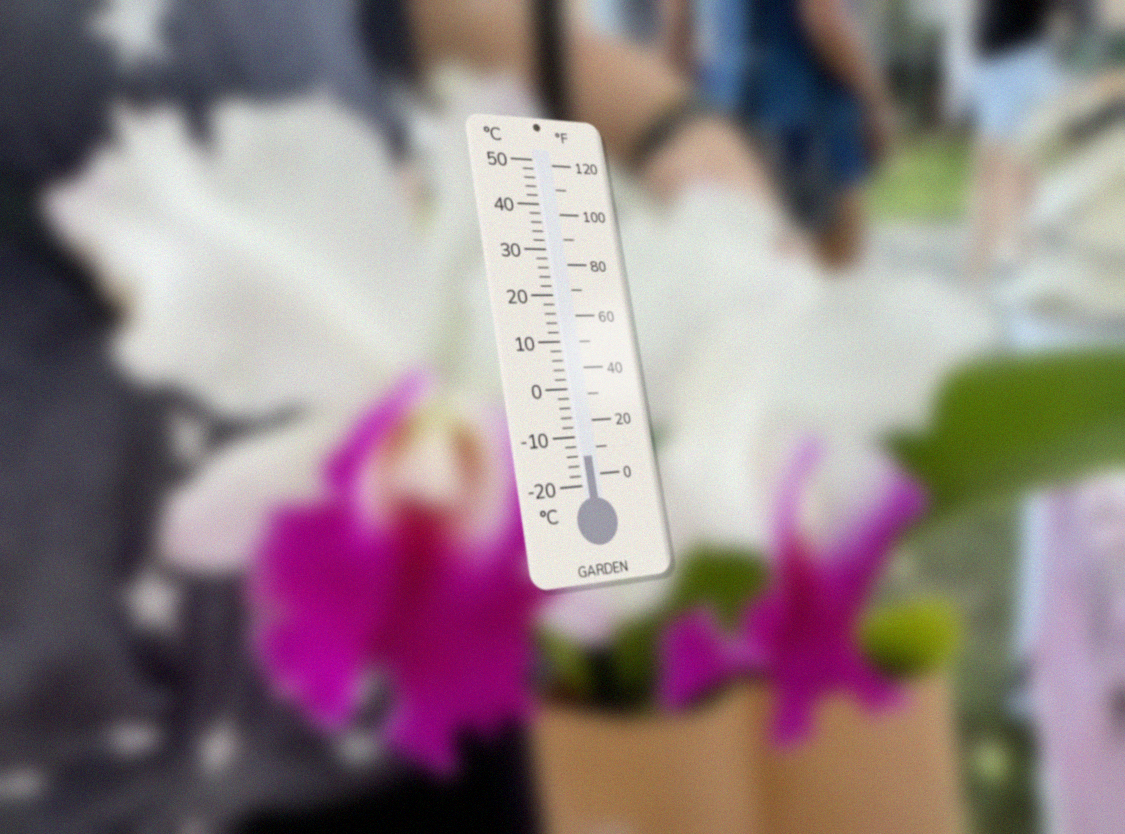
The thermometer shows -14 °C
